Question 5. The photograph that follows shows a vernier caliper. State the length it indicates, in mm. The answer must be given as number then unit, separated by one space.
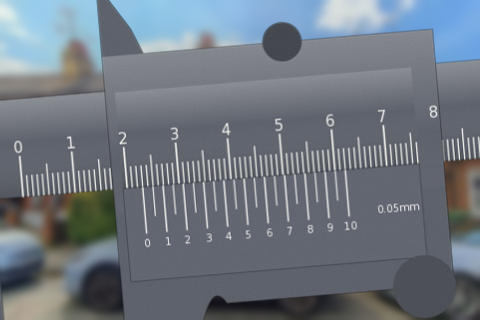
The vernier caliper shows 23.0 mm
